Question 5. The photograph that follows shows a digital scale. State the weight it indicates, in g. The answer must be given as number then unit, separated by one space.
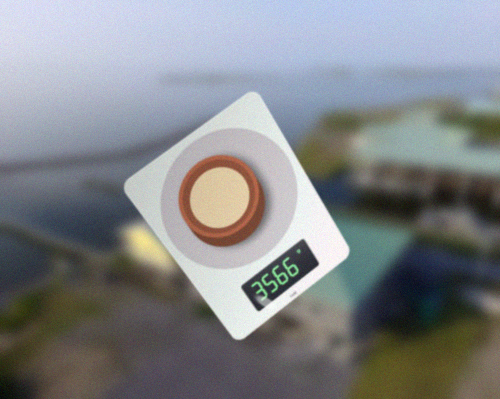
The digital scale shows 3566 g
